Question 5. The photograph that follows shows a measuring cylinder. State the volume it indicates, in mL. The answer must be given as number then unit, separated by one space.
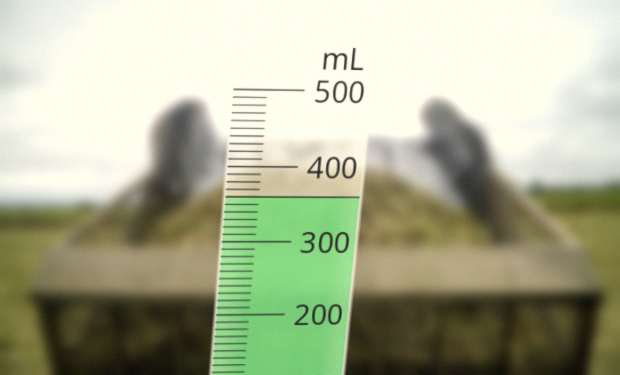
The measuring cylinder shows 360 mL
